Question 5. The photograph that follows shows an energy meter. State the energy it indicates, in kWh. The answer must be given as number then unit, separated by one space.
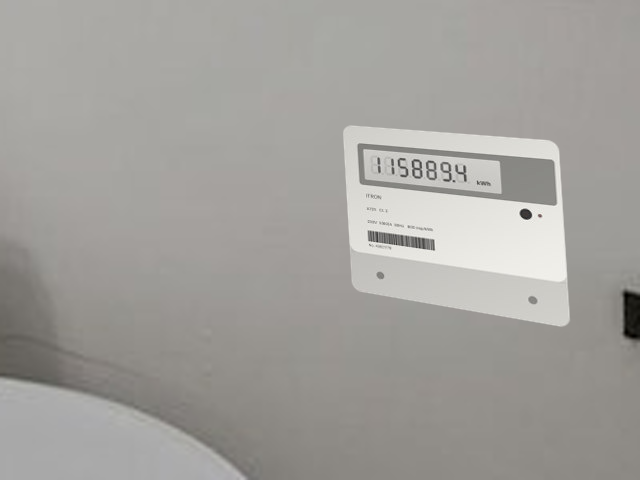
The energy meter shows 115889.4 kWh
